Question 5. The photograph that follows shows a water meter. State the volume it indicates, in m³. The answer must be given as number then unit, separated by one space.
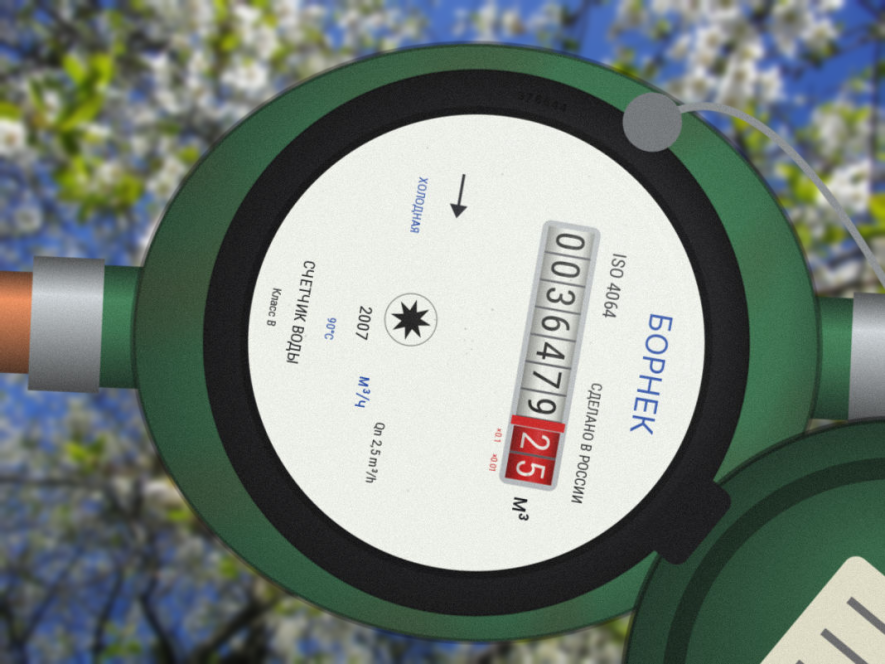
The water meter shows 36479.25 m³
